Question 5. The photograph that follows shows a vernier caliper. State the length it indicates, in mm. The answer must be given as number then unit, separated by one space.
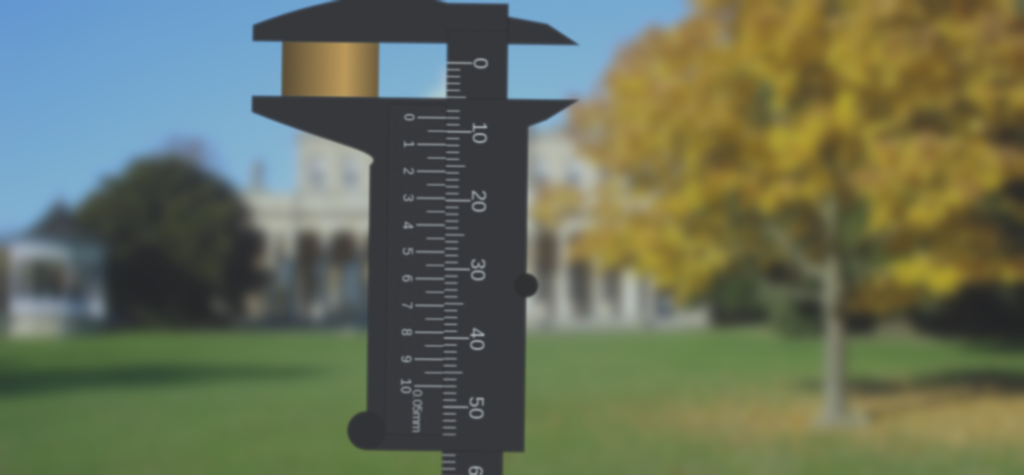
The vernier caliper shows 8.0 mm
